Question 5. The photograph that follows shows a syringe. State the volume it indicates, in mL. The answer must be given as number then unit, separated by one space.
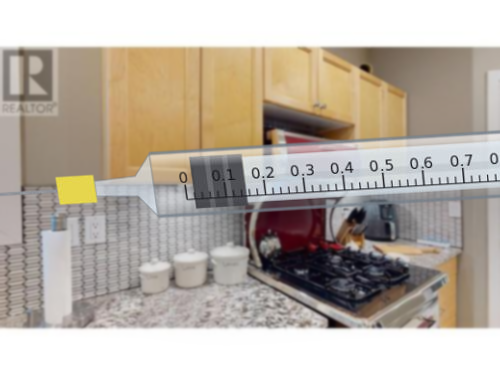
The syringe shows 0.02 mL
